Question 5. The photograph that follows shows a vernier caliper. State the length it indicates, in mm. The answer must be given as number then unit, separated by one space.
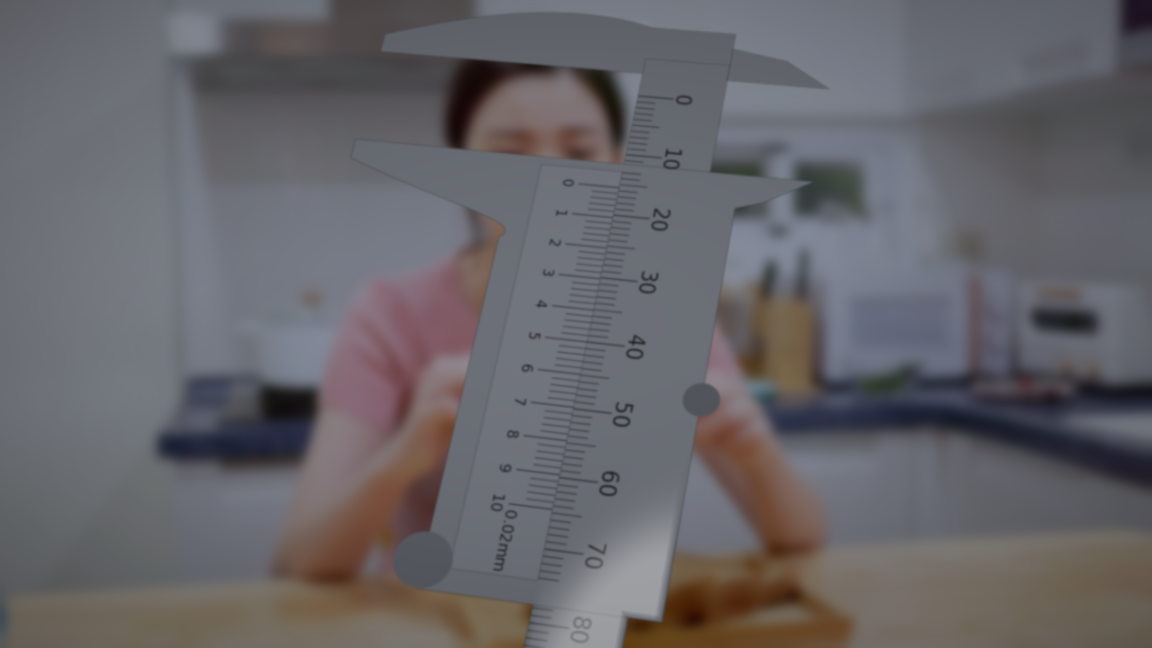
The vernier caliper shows 15.5 mm
